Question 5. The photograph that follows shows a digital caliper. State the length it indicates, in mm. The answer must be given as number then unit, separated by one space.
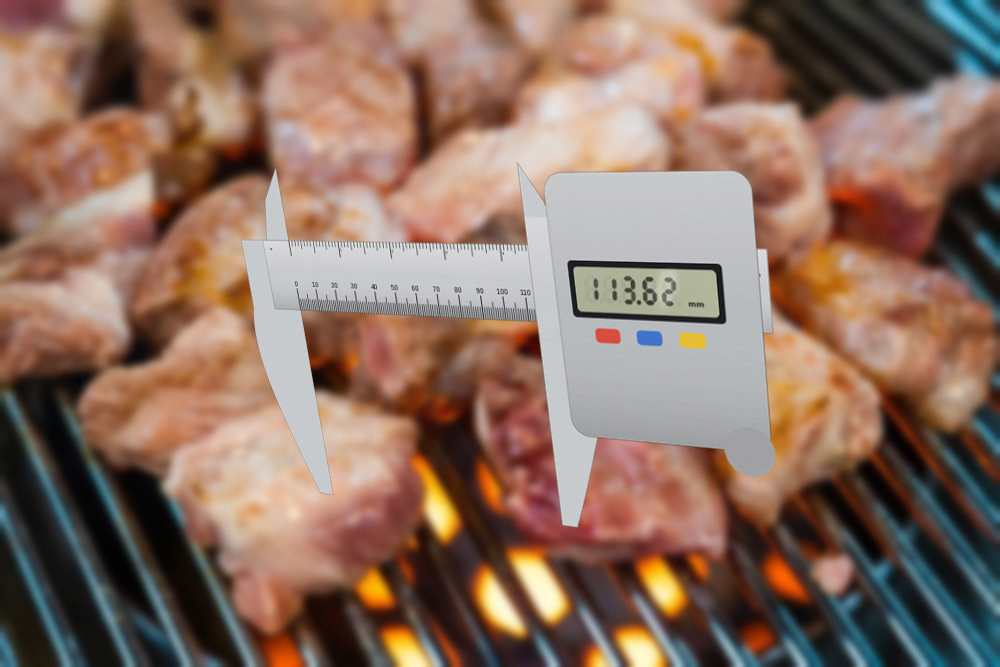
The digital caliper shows 113.62 mm
